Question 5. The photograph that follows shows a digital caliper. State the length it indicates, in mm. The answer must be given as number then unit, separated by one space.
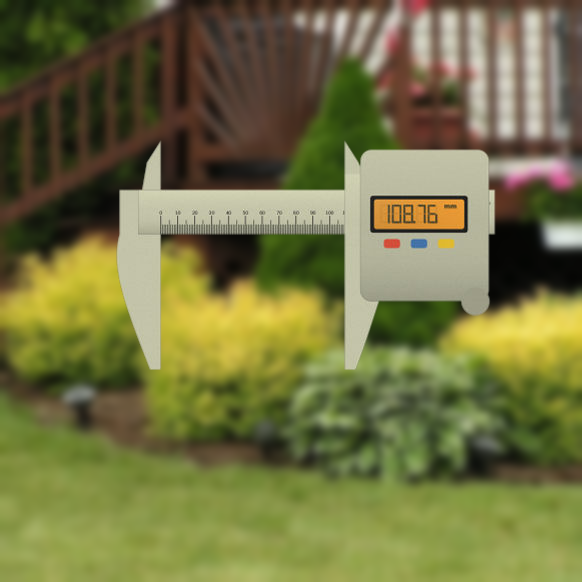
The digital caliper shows 108.76 mm
